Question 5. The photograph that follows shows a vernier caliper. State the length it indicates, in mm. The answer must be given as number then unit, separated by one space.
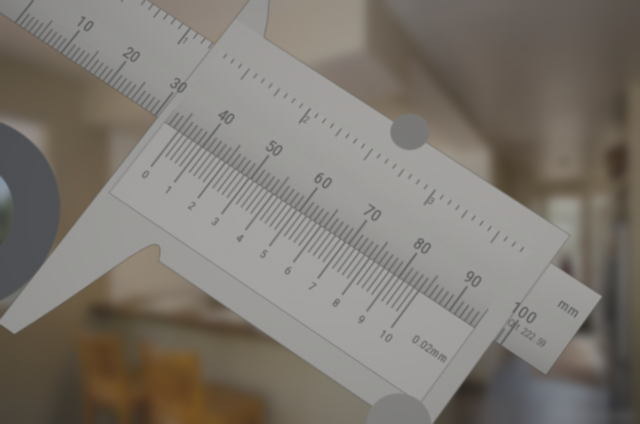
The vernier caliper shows 35.0 mm
